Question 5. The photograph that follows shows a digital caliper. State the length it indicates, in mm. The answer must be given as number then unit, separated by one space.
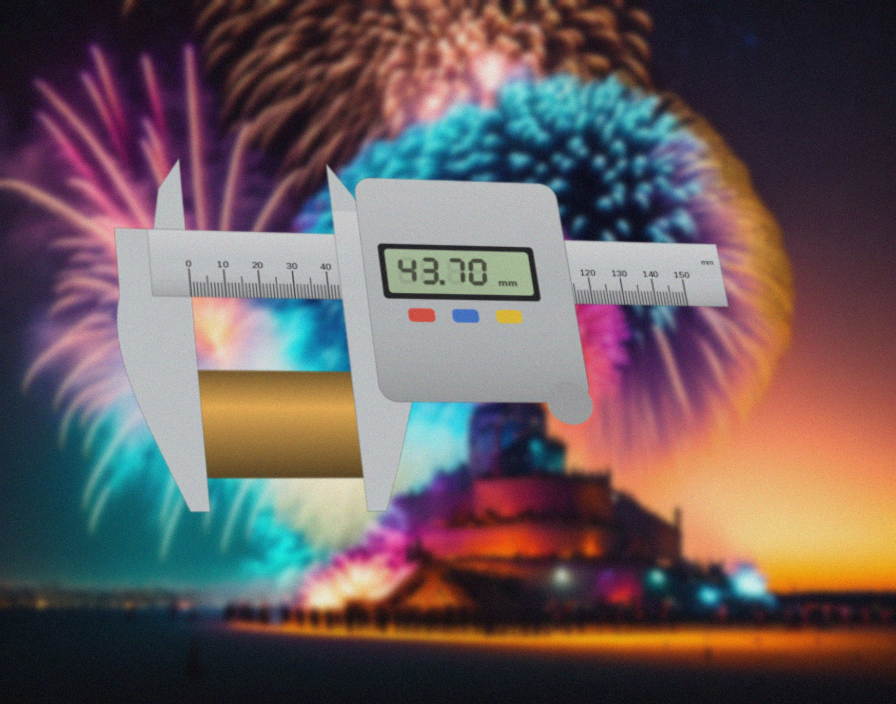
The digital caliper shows 43.70 mm
